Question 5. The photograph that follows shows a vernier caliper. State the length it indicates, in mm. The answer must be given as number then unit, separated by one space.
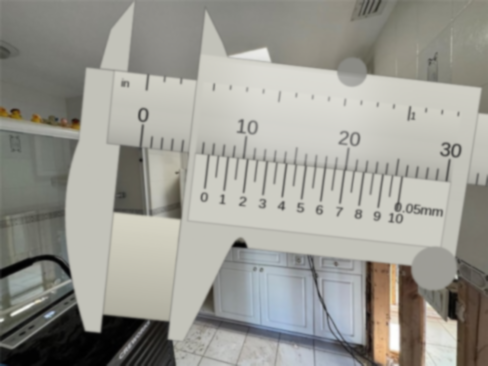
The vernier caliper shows 6.6 mm
